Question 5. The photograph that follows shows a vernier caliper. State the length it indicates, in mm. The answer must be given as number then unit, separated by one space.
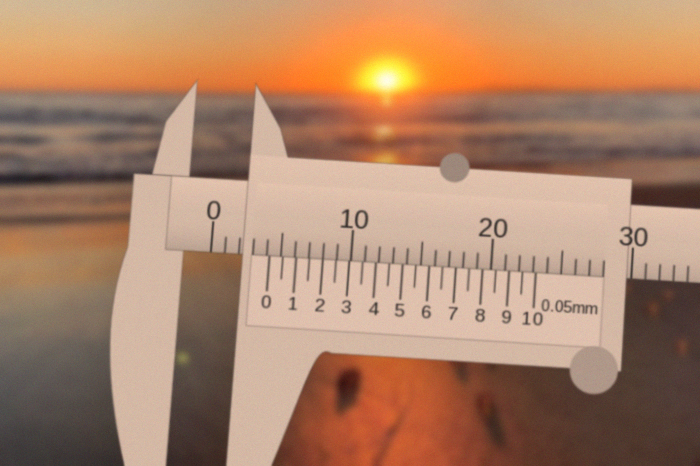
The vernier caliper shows 4.2 mm
